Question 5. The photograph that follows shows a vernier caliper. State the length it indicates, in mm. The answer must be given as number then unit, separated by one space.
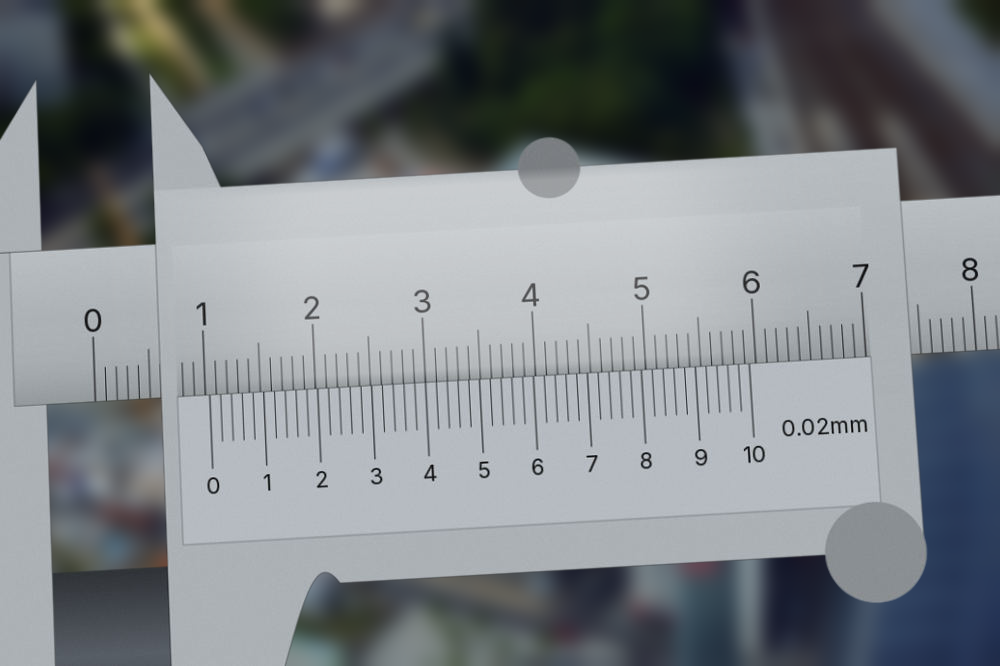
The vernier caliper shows 10.4 mm
